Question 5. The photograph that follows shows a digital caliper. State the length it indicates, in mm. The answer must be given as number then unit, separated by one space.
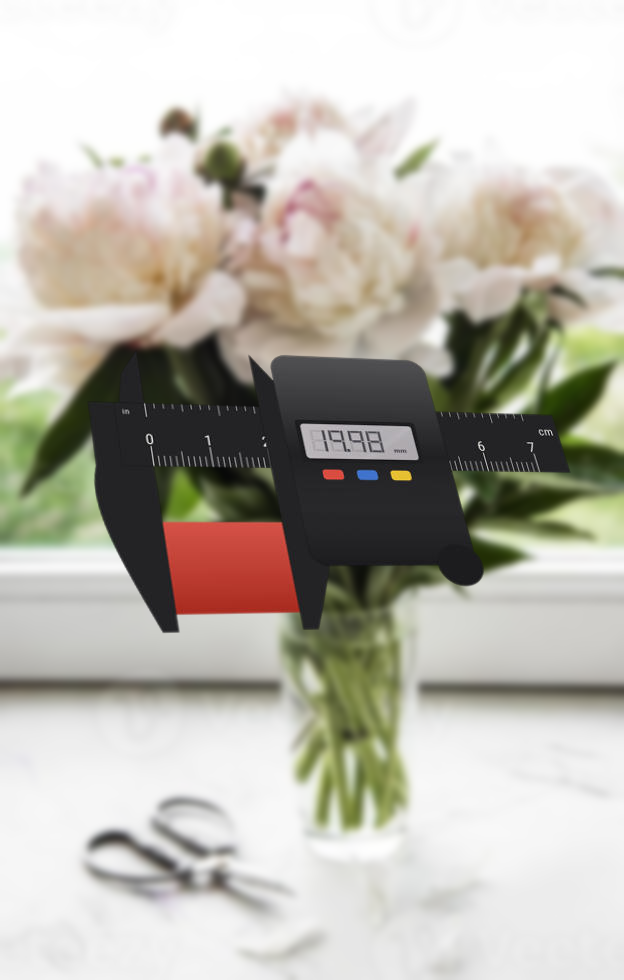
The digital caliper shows 19.98 mm
